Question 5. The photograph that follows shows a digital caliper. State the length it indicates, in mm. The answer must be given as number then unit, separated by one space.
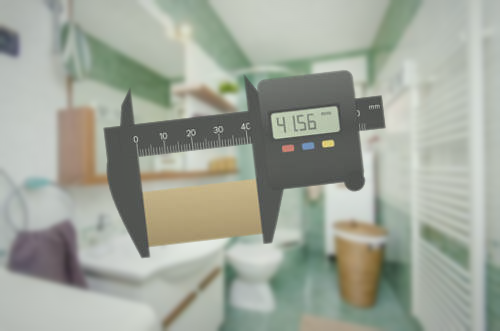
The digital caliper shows 41.56 mm
